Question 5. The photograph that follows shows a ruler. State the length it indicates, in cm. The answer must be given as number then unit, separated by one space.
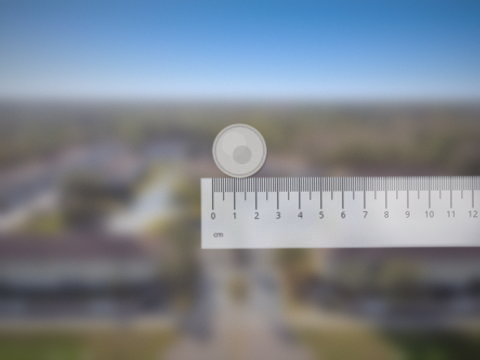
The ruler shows 2.5 cm
